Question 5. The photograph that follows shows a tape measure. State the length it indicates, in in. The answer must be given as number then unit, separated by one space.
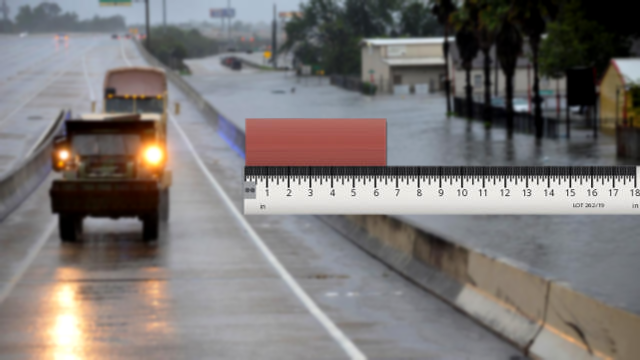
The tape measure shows 6.5 in
